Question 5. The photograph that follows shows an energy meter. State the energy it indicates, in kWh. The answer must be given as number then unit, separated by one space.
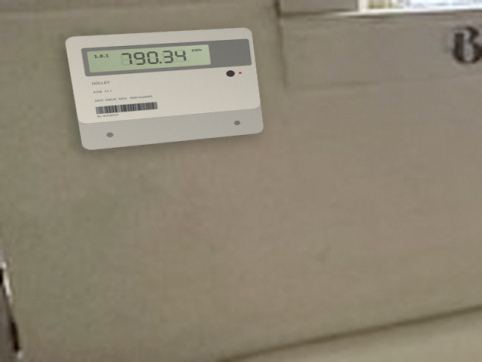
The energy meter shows 790.34 kWh
